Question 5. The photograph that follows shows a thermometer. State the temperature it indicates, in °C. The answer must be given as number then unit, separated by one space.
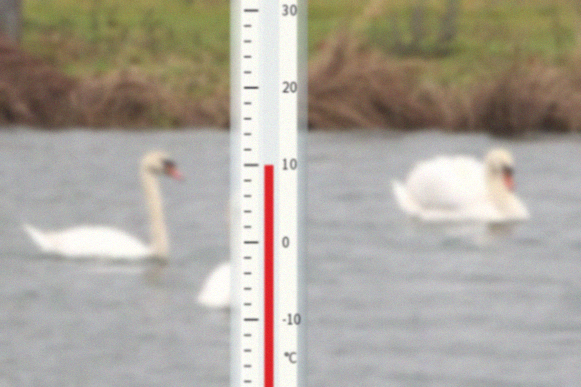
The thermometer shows 10 °C
